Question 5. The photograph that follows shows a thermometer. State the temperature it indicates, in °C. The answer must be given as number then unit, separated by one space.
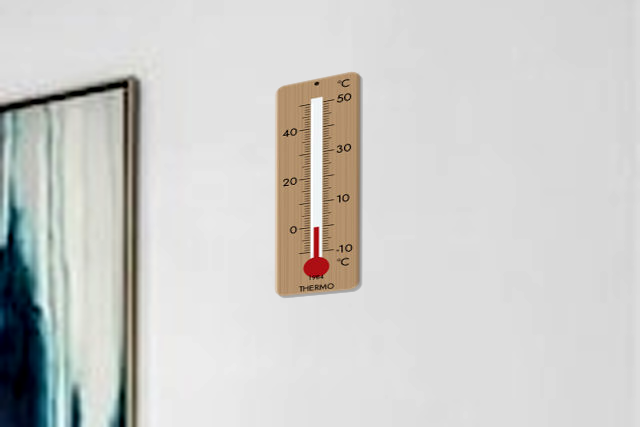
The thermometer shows 0 °C
